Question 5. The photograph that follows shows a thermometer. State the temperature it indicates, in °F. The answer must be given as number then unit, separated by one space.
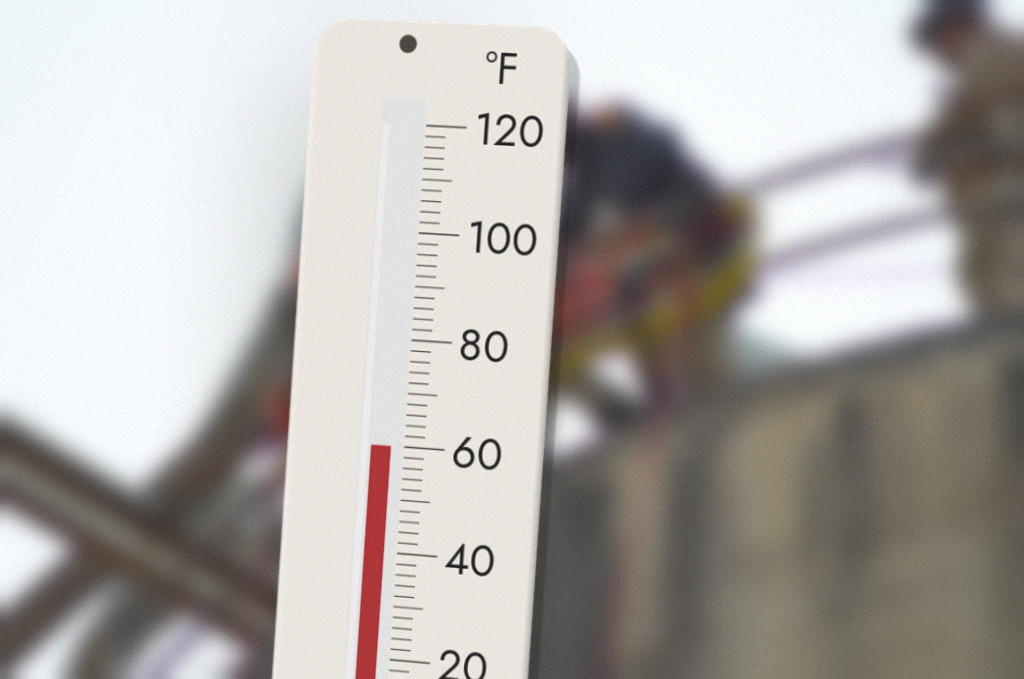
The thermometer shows 60 °F
